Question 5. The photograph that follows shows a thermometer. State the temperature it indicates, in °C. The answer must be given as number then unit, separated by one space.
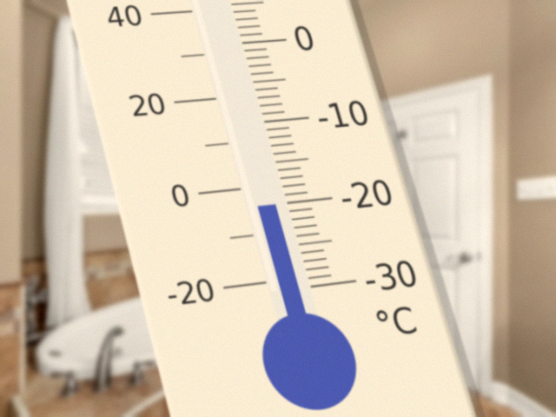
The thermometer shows -20 °C
